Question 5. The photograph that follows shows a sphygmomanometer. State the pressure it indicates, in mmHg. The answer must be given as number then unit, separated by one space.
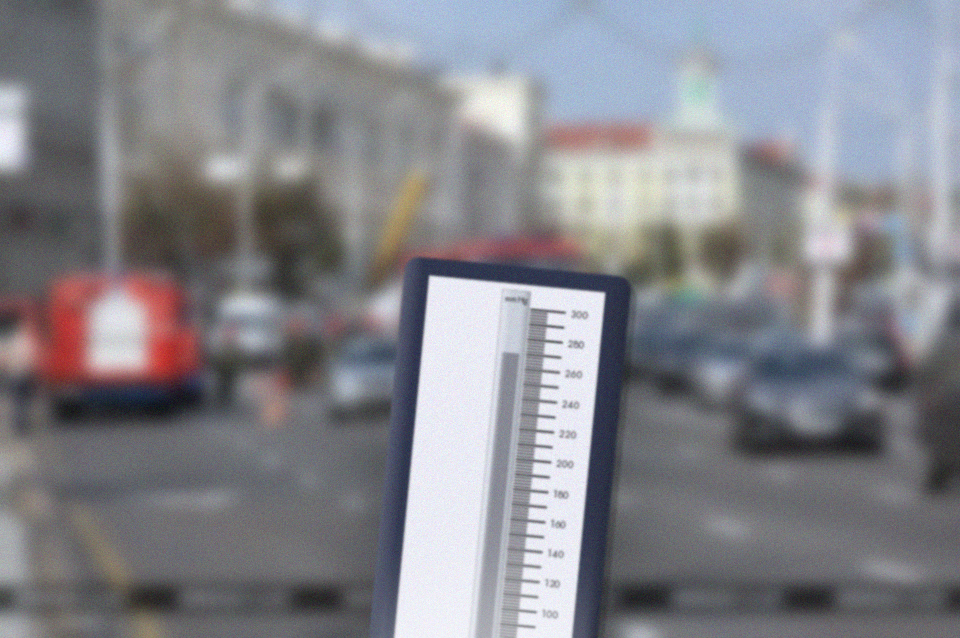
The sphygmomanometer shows 270 mmHg
